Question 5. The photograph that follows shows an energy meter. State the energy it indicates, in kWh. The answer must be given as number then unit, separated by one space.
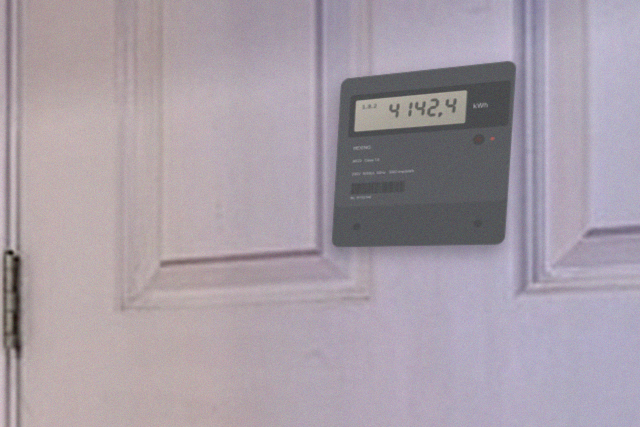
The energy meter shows 4142.4 kWh
